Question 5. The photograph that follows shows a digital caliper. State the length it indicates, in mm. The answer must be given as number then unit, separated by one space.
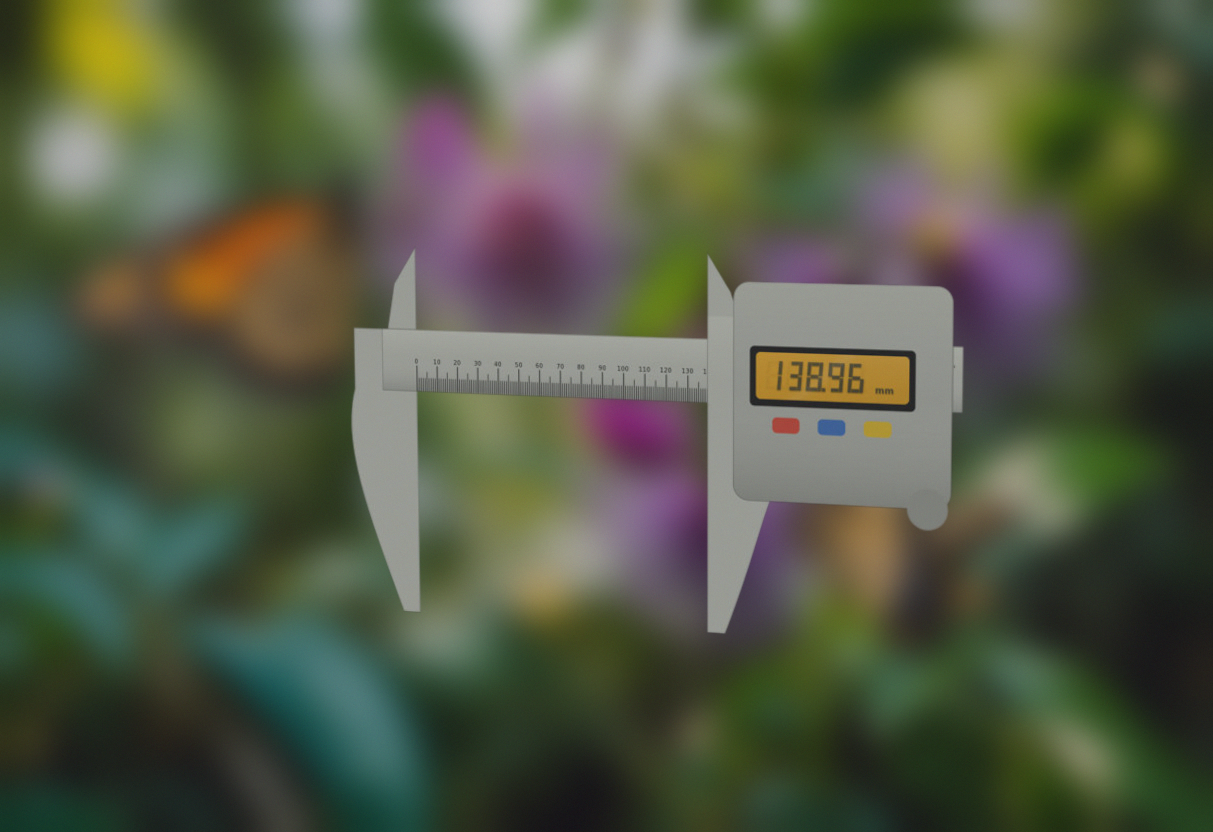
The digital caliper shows 138.96 mm
